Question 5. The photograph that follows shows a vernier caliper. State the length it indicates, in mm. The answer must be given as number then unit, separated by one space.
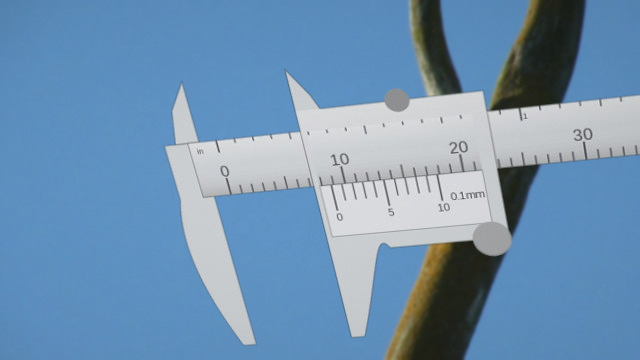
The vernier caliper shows 8.8 mm
